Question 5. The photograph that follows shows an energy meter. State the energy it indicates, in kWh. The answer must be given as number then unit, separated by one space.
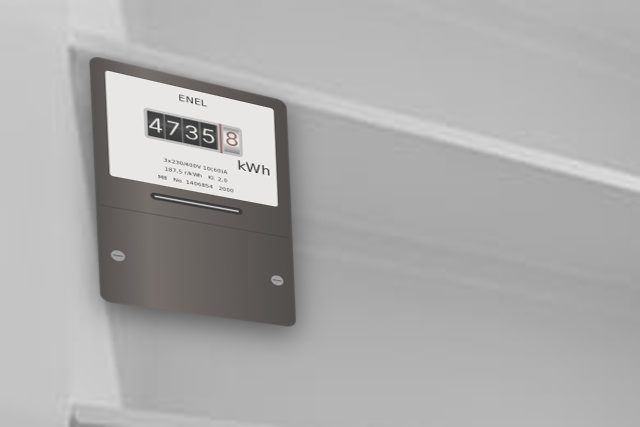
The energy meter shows 4735.8 kWh
